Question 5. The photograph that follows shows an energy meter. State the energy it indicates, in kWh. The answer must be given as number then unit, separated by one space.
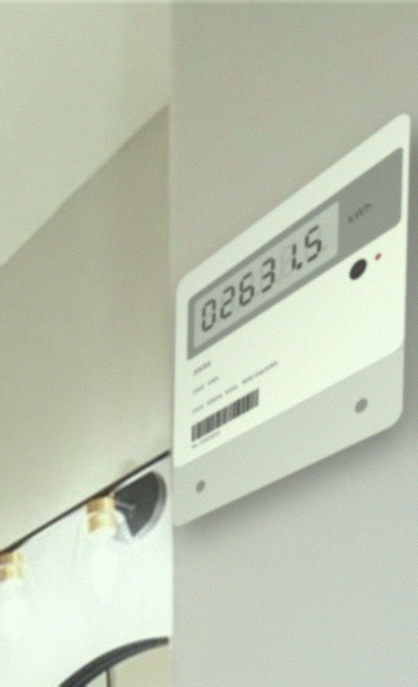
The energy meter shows 2631.5 kWh
